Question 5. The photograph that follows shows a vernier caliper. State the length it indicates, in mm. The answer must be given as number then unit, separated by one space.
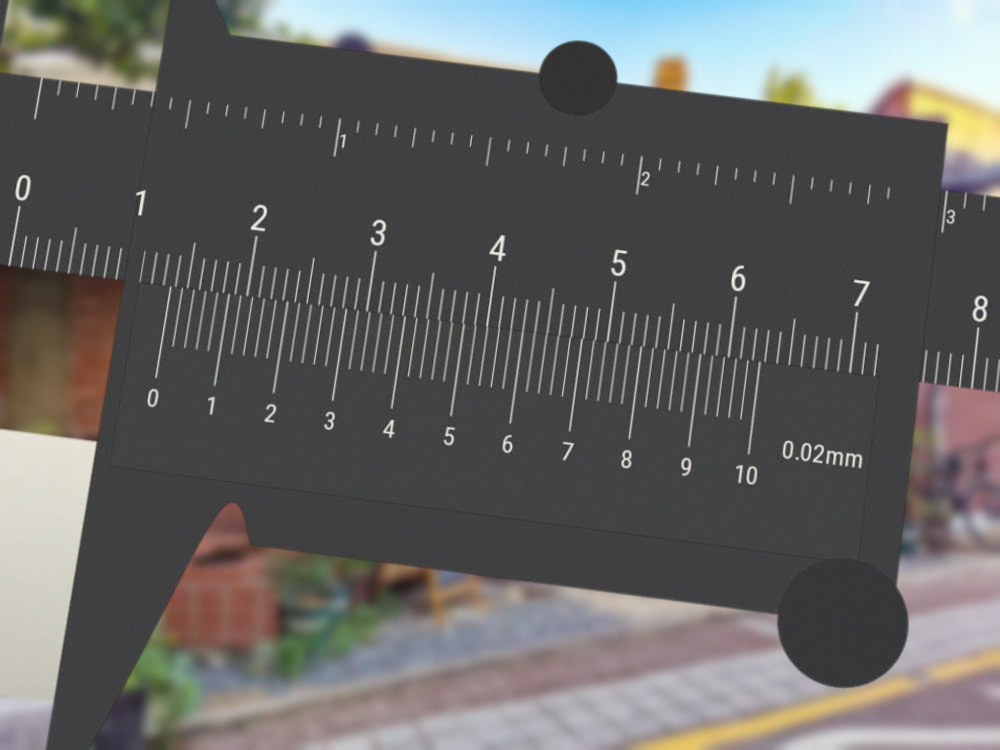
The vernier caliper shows 13.6 mm
